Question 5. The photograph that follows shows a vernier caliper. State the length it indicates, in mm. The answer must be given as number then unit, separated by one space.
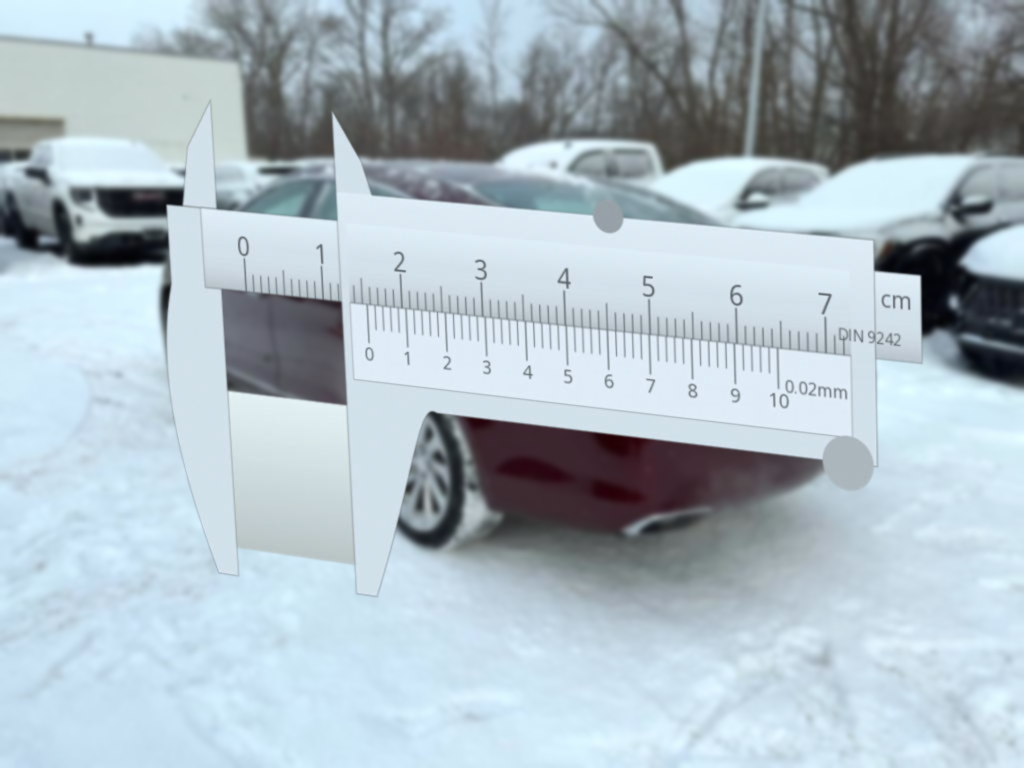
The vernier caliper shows 15.6 mm
